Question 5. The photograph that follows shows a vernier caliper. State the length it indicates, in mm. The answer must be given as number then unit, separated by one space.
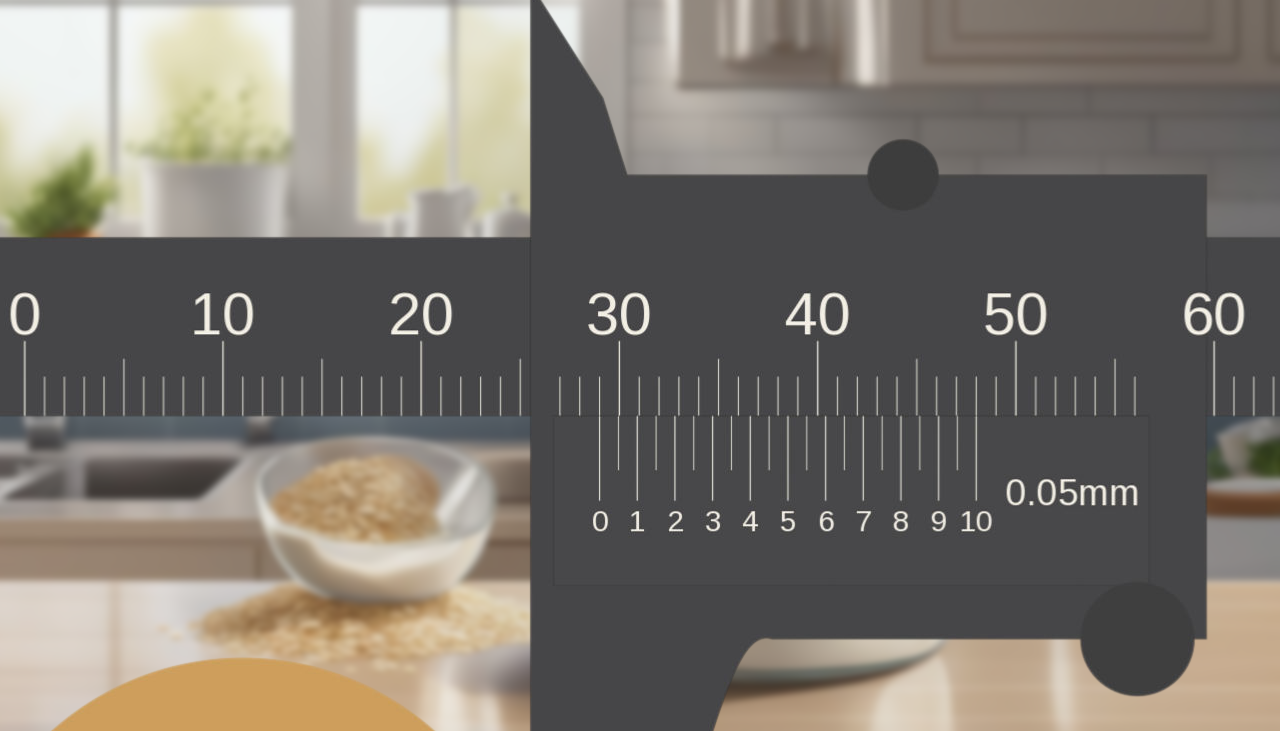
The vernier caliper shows 29.0 mm
